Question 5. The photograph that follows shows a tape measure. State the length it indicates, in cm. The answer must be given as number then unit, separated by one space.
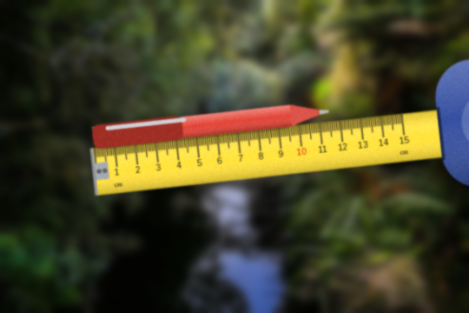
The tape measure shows 11.5 cm
